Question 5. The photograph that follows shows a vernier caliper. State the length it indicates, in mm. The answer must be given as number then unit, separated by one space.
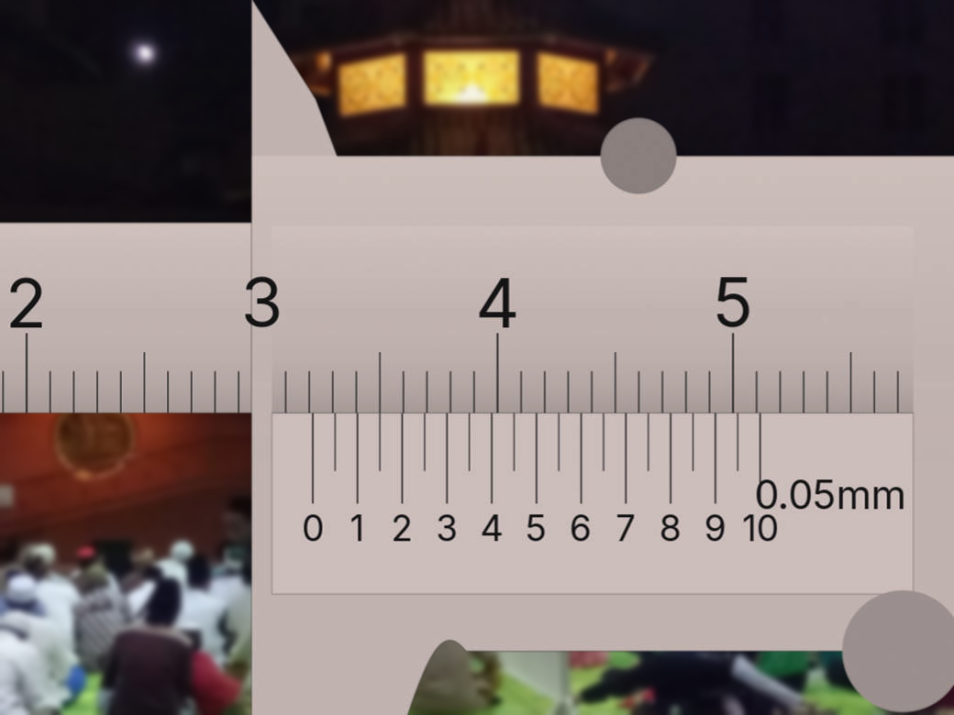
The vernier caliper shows 32.15 mm
